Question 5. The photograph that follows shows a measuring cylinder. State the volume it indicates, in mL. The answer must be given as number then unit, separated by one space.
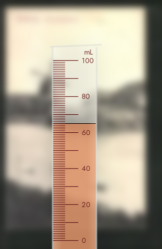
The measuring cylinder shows 65 mL
